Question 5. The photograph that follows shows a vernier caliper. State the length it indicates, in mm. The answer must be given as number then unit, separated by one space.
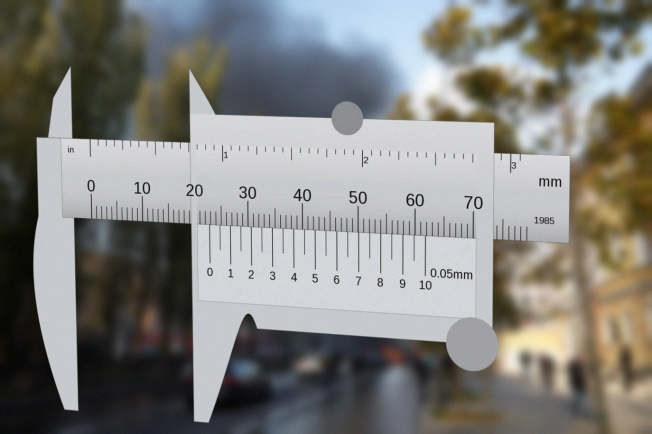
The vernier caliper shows 22.8 mm
